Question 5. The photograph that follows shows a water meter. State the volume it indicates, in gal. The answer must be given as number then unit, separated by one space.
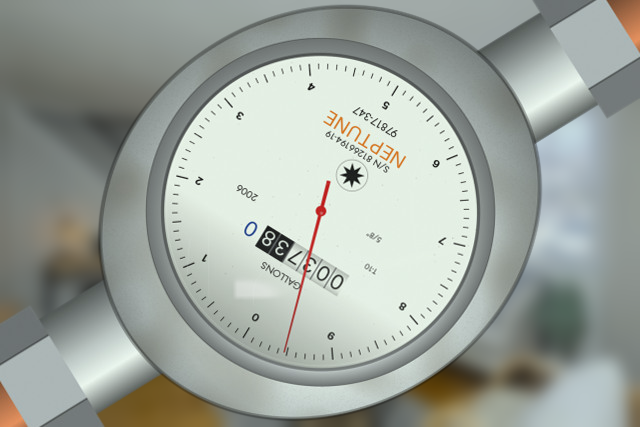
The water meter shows 37379.5 gal
